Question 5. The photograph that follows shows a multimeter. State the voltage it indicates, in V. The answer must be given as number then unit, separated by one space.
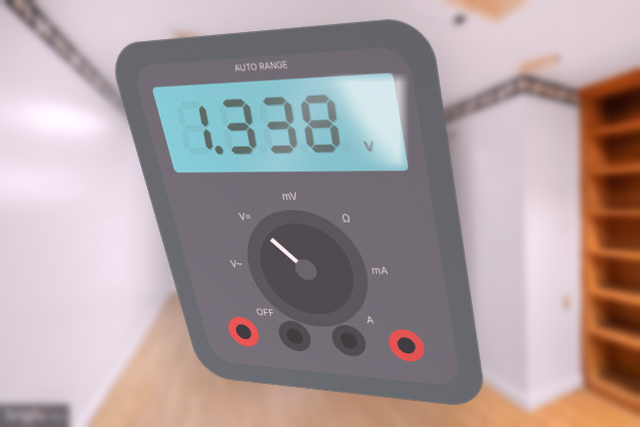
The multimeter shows 1.338 V
